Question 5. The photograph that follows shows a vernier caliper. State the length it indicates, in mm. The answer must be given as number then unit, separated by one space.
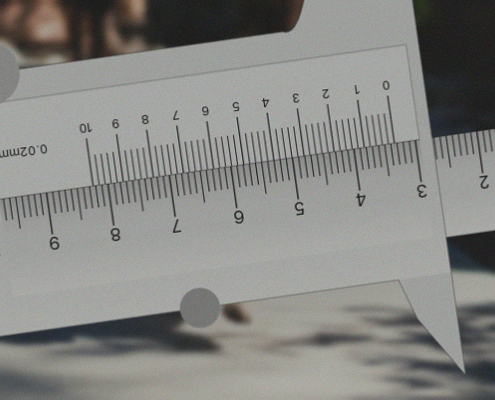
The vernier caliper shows 33.4 mm
